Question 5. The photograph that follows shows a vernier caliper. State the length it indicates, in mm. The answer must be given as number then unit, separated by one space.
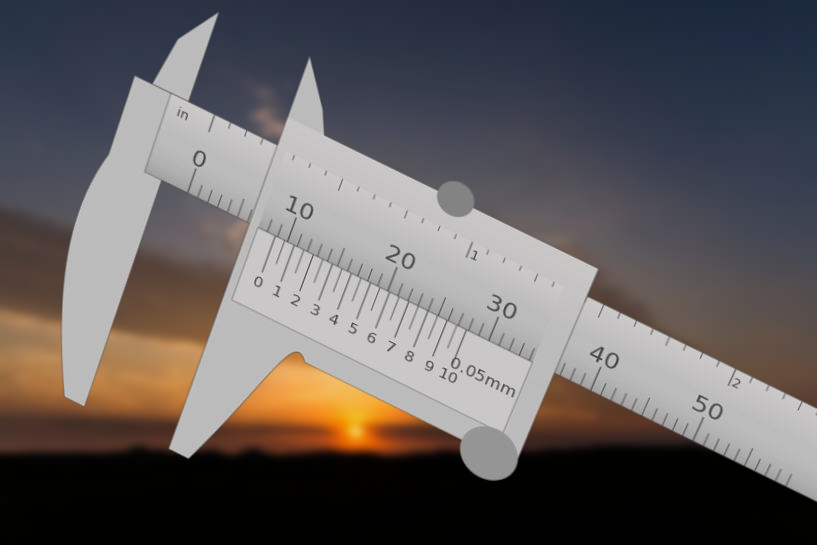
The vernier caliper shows 8.8 mm
